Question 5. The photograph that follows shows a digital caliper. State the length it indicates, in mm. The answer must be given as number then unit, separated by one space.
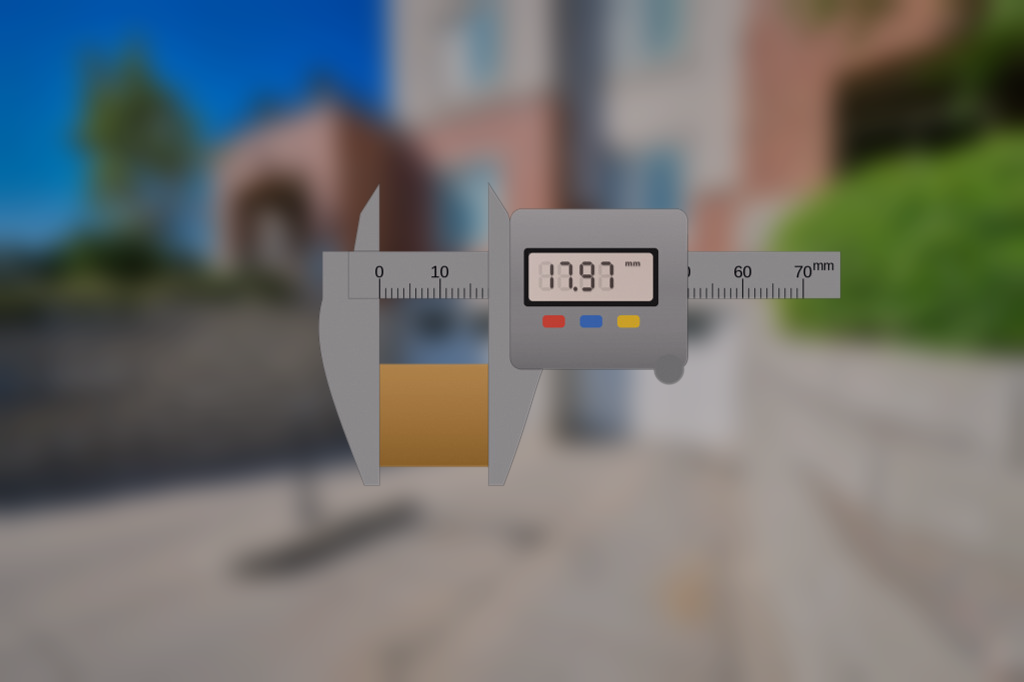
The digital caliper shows 17.97 mm
